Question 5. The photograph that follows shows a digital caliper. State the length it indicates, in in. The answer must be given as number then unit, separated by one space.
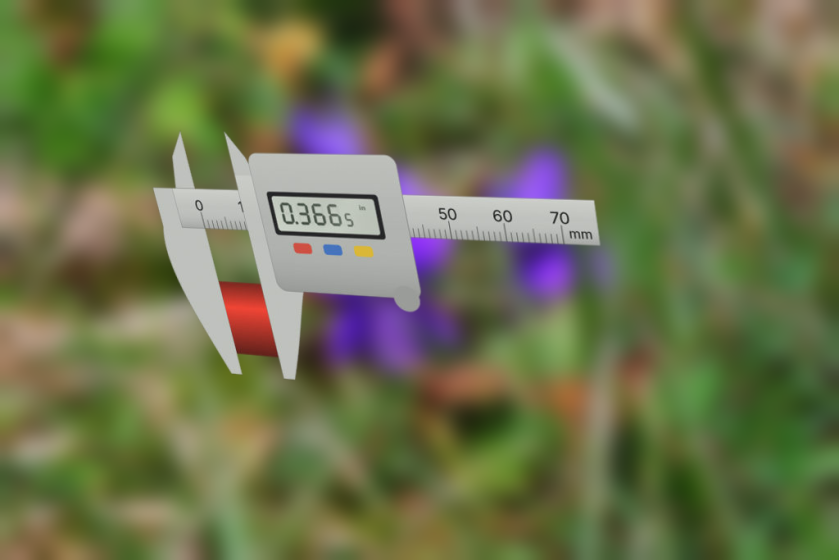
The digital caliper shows 0.3665 in
